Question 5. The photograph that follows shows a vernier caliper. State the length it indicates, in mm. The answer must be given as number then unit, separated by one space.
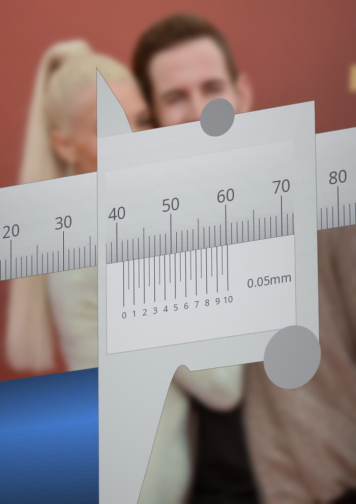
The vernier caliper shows 41.2 mm
